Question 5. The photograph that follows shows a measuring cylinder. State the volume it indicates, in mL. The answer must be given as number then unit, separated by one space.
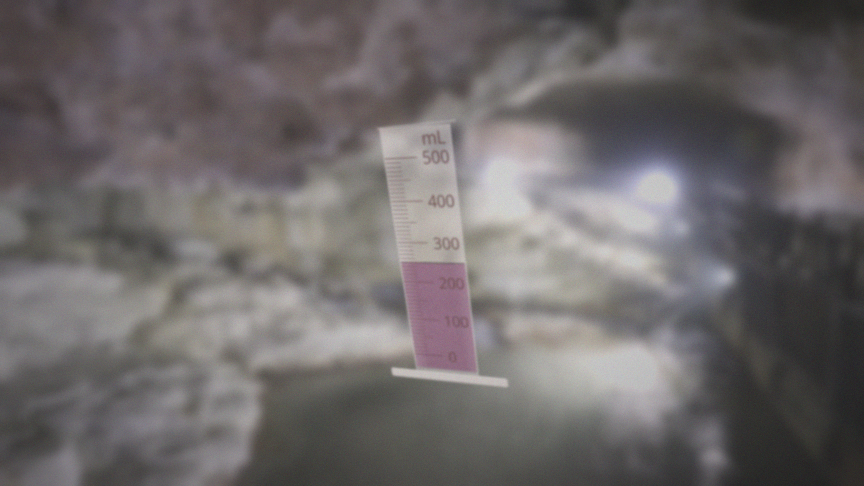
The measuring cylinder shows 250 mL
